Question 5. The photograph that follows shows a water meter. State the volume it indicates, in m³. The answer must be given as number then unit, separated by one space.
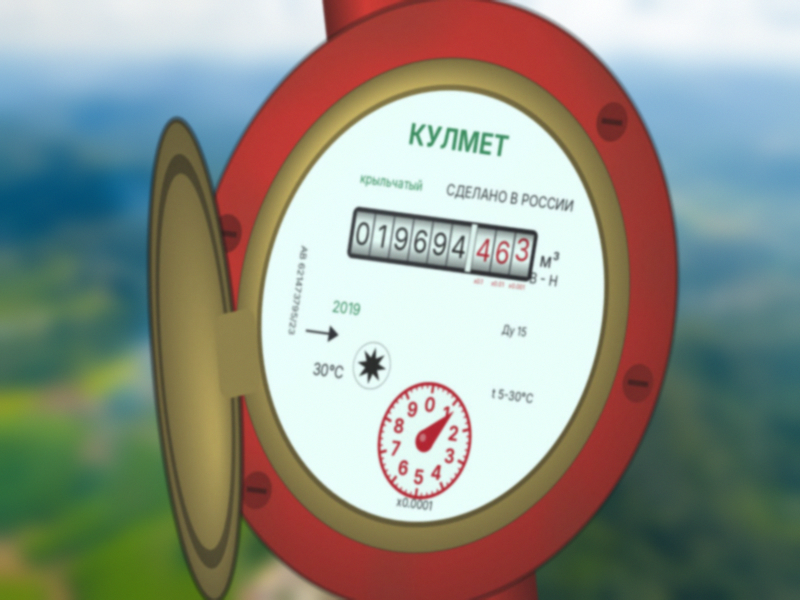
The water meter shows 19694.4631 m³
